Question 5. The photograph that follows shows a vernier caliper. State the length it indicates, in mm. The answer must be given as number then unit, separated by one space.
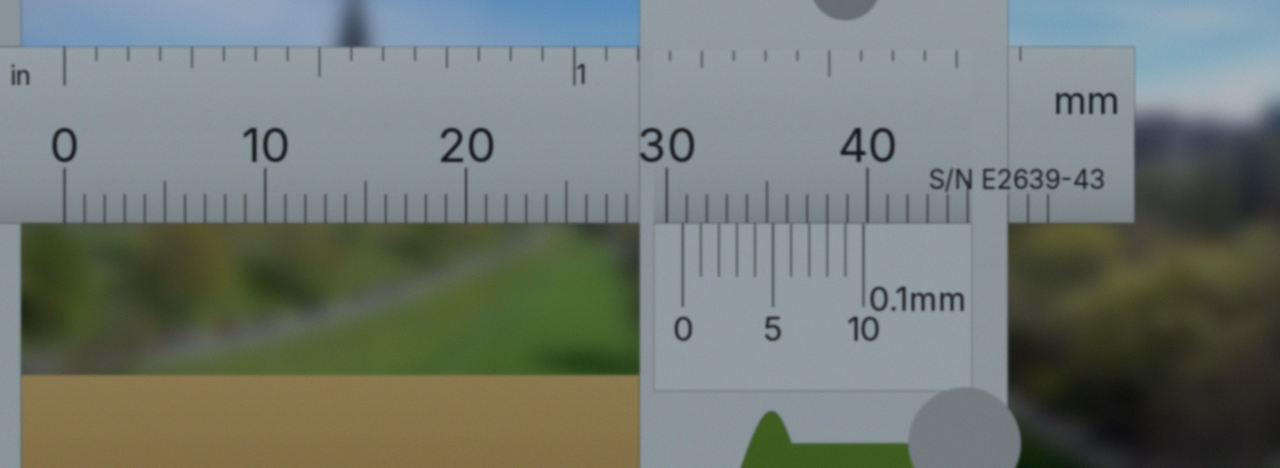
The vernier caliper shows 30.8 mm
